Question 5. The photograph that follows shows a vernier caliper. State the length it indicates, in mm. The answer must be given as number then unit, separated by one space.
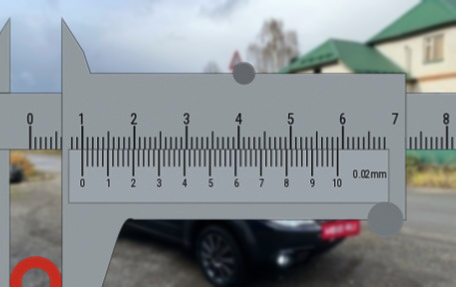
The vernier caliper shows 10.0 mm
